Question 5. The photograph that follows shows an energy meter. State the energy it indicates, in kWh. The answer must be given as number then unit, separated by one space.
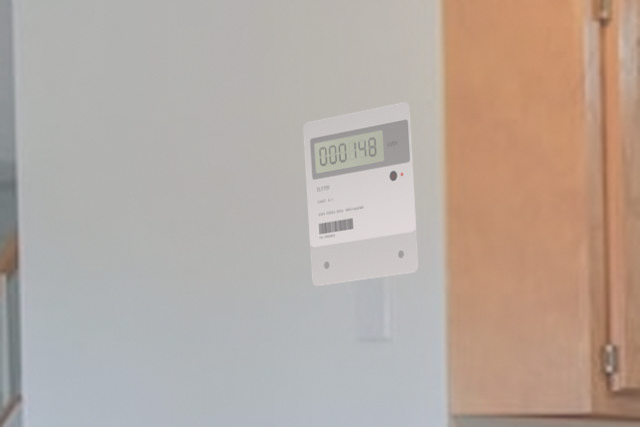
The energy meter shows 148 kWh
